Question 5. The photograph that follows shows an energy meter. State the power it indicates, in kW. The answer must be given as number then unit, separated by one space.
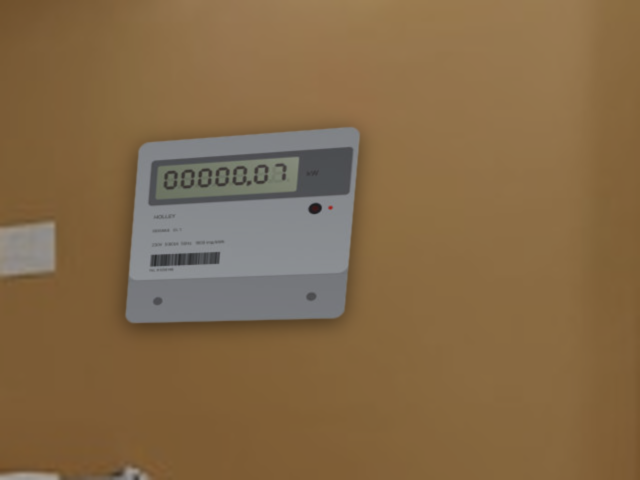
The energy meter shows 0.07 kW
